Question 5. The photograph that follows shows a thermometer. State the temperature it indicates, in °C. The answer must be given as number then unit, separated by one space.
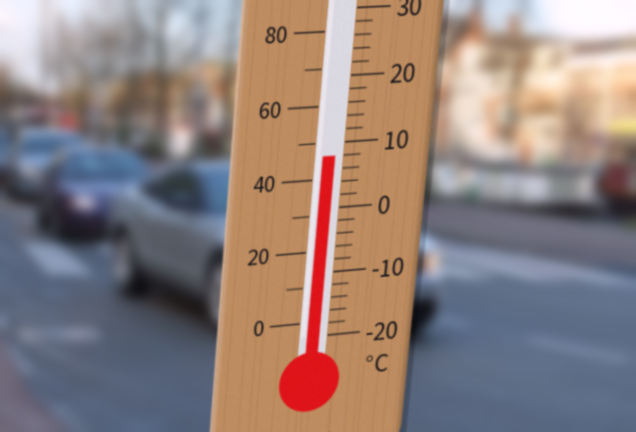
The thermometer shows 8 °C
